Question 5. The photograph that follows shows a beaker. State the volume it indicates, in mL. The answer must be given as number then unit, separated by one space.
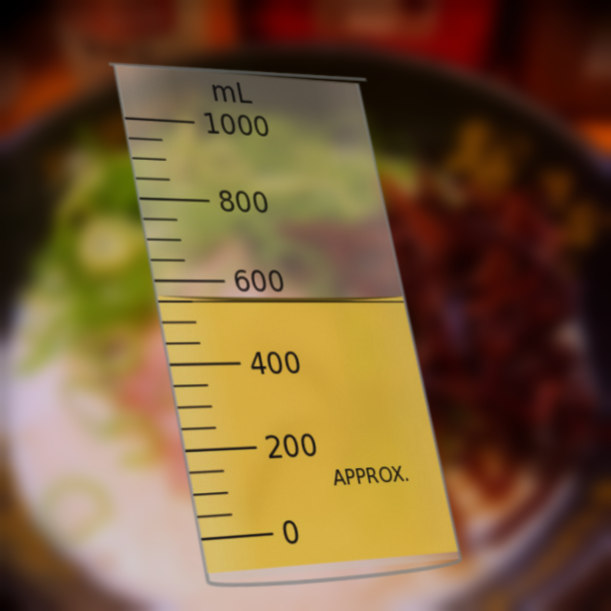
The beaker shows 550 mL
